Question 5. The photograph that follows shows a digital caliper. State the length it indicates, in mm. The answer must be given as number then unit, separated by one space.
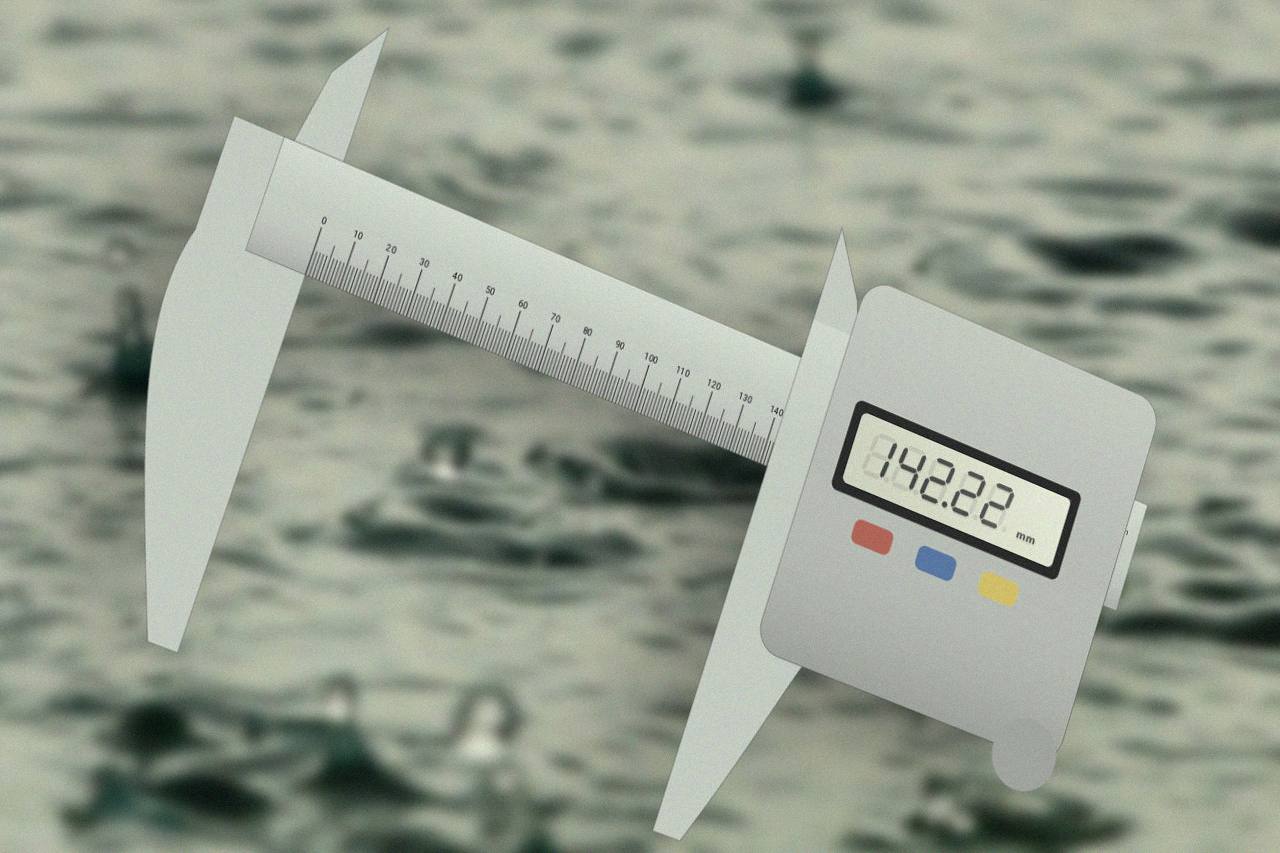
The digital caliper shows 142.22 mm
